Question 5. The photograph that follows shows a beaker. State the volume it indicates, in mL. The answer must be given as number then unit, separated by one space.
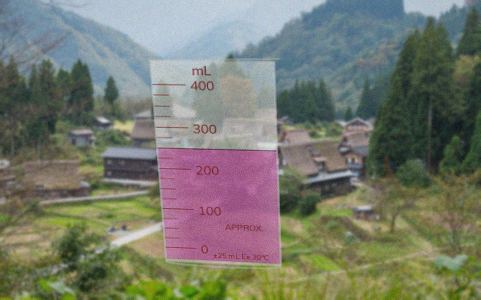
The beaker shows 250 mL
